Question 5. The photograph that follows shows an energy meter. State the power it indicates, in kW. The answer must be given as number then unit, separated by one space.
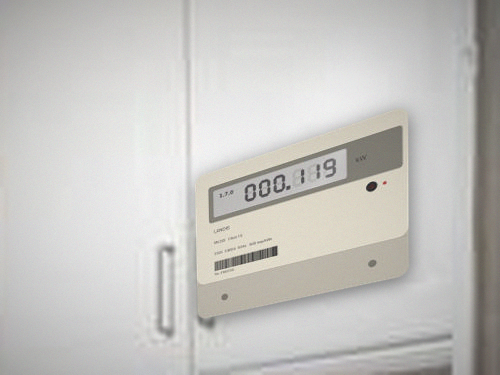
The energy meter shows 0.119 kW
